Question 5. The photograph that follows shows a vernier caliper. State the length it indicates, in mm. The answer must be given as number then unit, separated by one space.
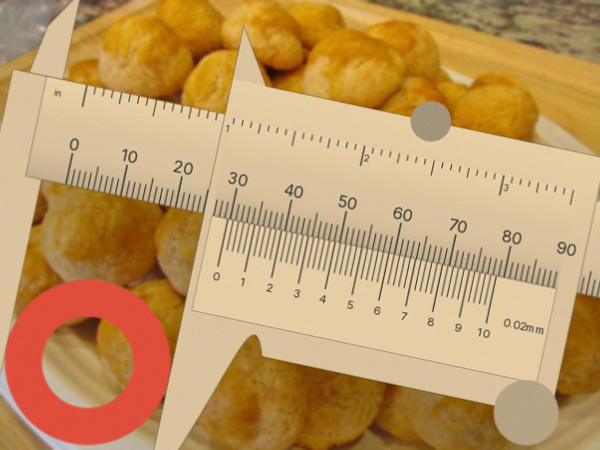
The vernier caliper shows 29.6 mm
